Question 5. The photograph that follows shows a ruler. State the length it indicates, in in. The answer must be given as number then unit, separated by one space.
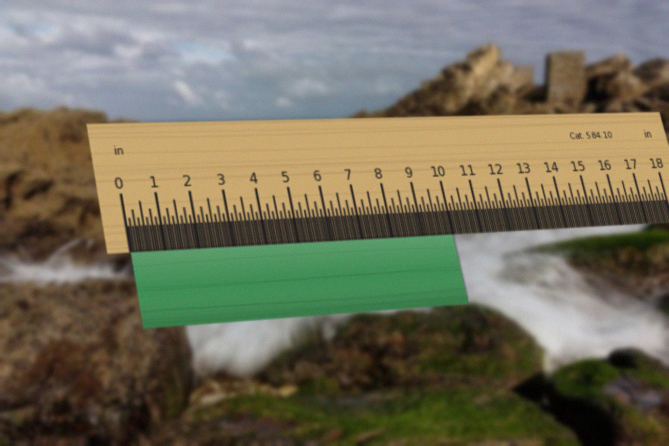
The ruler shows 10 in
